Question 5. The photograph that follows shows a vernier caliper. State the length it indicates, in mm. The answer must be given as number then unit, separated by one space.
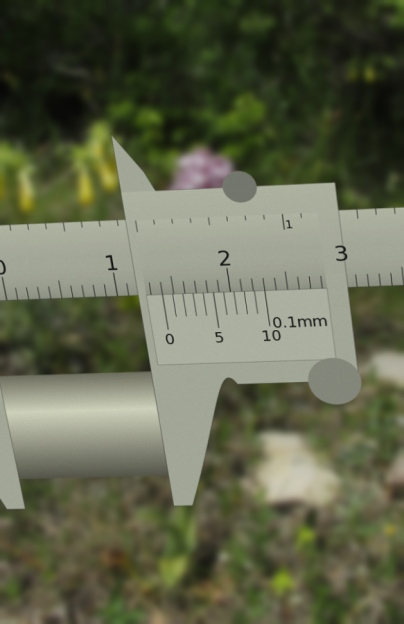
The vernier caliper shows 14.0 mm
